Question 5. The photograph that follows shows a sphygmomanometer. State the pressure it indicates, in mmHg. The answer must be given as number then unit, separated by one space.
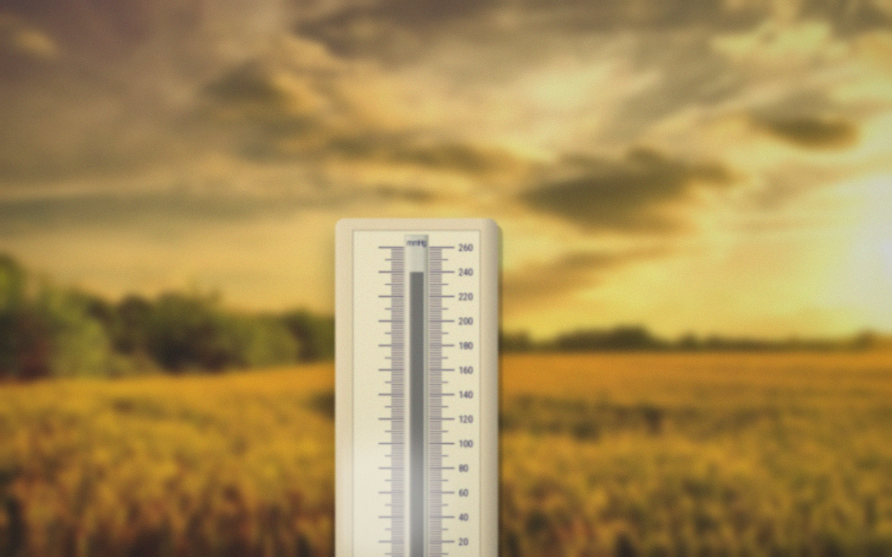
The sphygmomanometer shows 240 mmHg
